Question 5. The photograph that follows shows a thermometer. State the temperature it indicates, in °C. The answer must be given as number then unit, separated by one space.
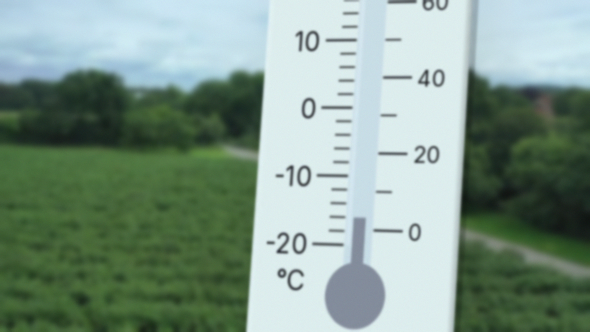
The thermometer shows -16 °C
